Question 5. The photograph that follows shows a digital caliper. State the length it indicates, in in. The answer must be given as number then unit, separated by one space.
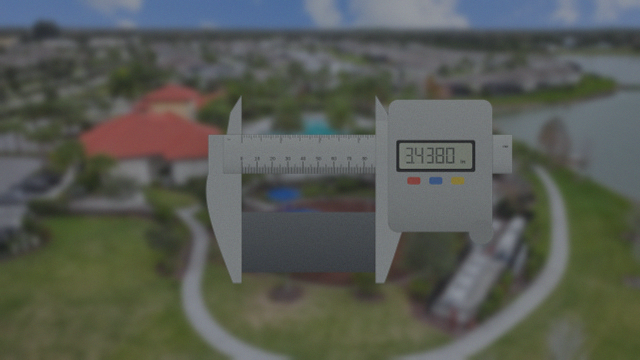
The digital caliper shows 3.4380 in
